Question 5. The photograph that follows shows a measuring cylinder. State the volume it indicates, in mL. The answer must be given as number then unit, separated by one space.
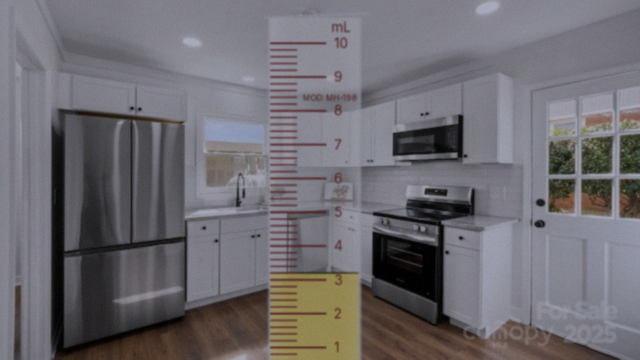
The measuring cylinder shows 3.2 mL
